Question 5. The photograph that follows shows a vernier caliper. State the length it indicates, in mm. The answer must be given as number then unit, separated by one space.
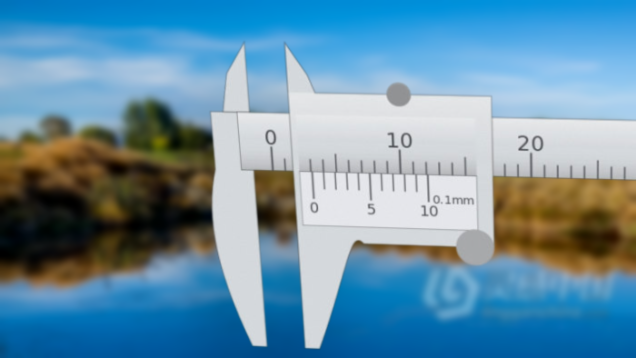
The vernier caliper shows 3.1 mm
